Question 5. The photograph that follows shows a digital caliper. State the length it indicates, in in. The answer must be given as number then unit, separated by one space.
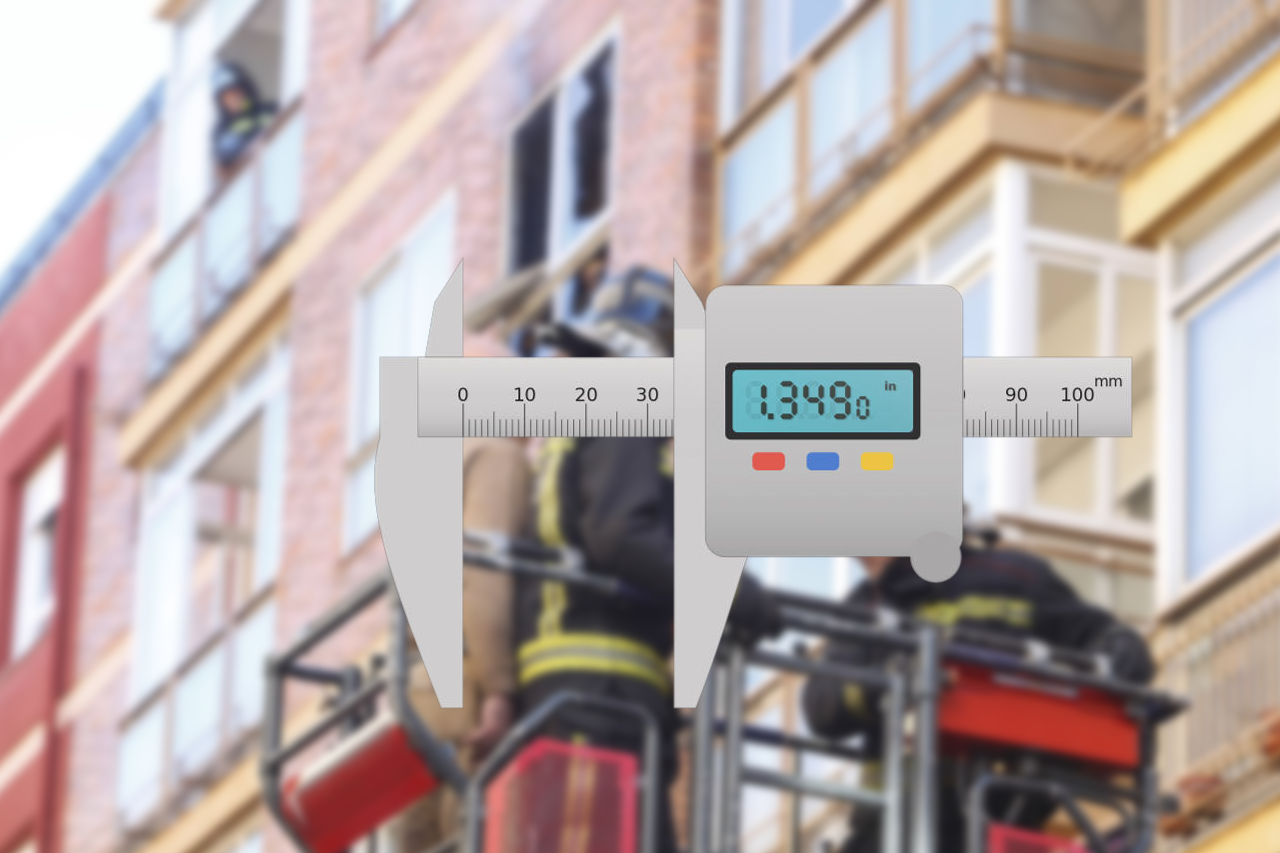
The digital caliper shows 1.3490 in
